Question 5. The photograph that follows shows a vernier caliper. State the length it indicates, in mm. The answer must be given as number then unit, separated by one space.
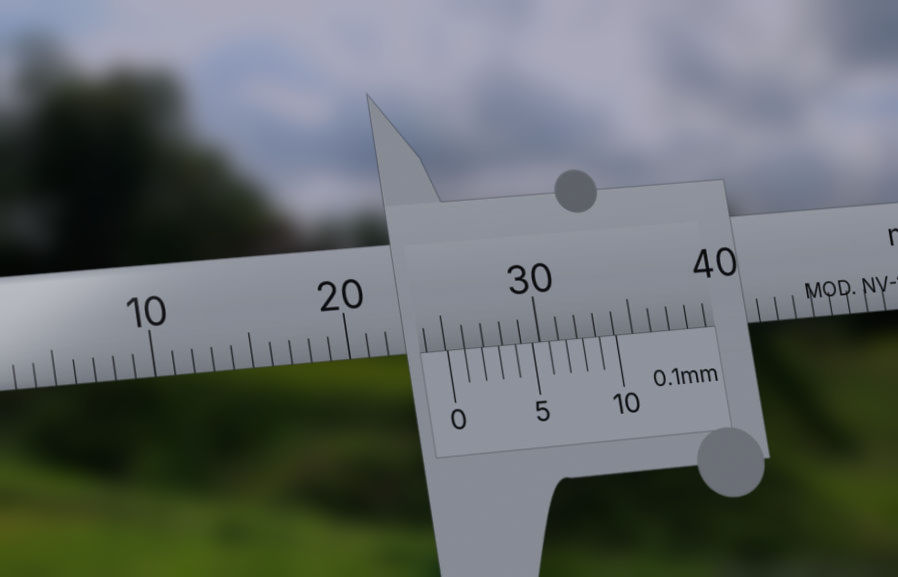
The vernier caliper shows 25.1 mm
